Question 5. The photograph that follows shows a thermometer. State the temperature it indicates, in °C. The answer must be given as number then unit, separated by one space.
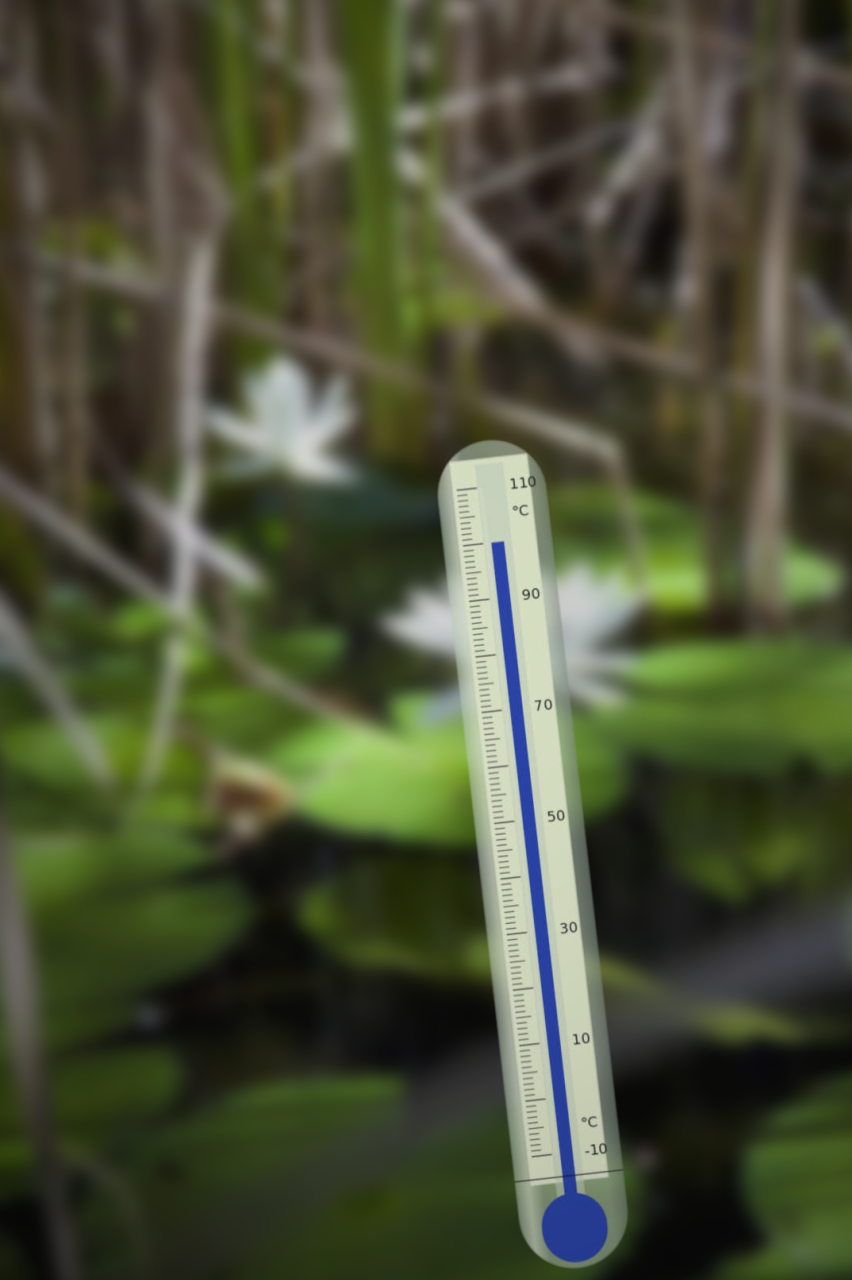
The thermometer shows 100 °C
